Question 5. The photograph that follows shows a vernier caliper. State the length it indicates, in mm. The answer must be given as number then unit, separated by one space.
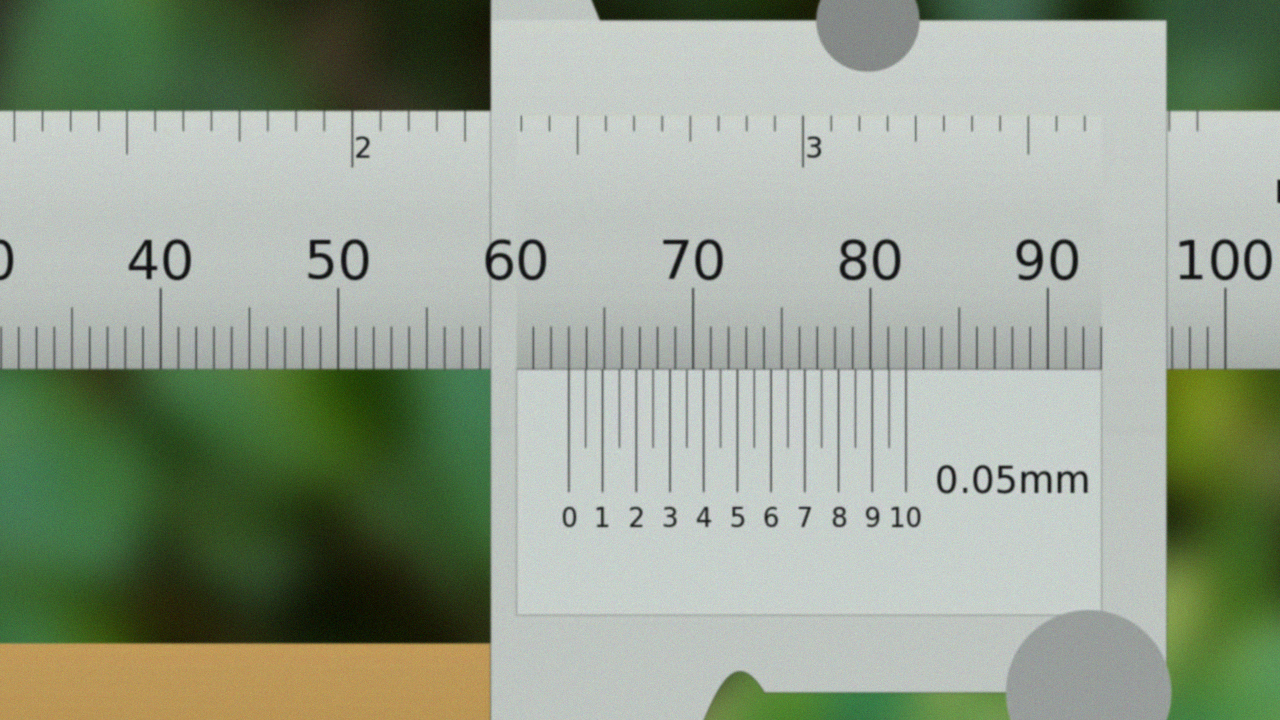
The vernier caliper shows 63.0 mm
